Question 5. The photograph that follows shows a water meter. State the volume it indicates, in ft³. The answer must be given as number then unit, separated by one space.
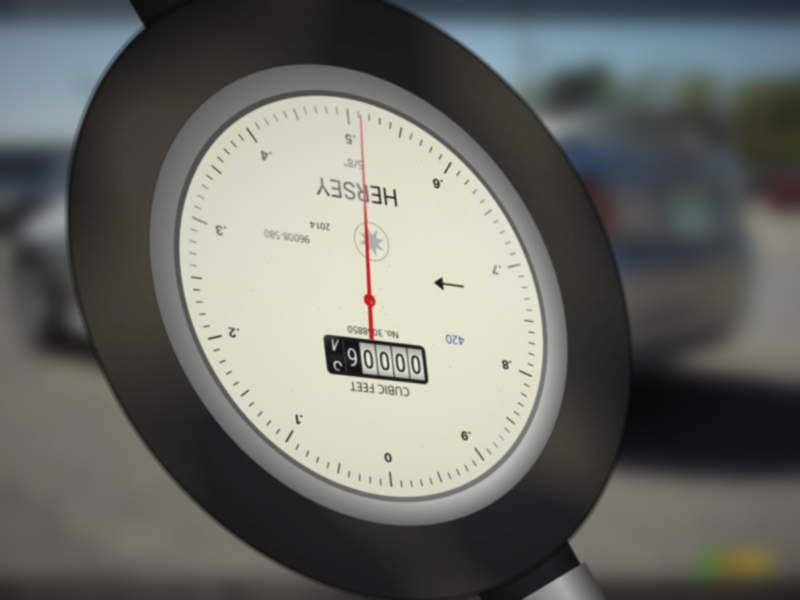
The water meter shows 63.51 ft³
